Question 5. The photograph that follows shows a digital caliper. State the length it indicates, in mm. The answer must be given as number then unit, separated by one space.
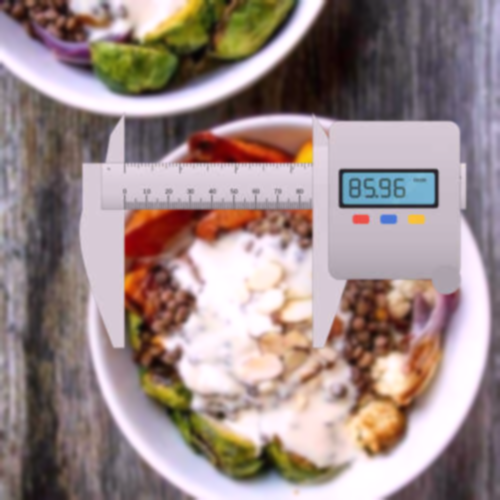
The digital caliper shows 85.96 mm
